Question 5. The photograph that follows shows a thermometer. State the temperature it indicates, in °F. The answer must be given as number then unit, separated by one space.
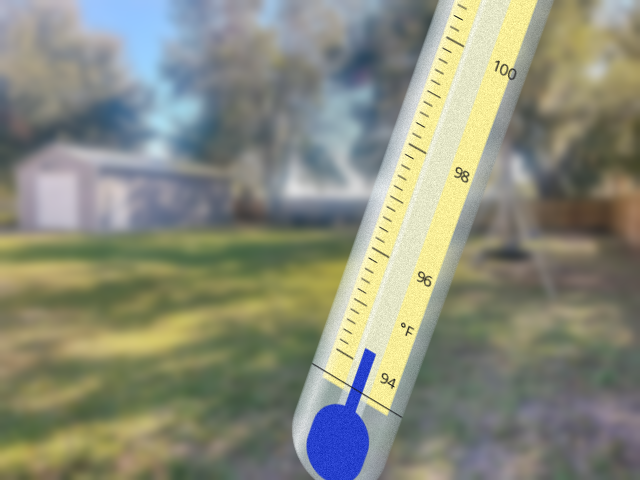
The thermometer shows 94.3 °F
